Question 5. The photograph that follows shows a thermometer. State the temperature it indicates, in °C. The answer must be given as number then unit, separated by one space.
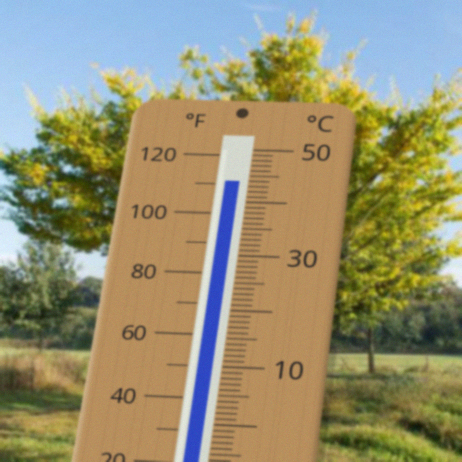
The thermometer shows 44 °C
